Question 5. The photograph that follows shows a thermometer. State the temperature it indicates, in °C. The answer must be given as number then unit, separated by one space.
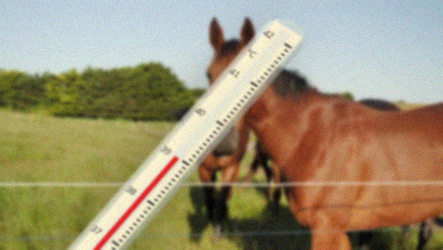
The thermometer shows 39 °C
